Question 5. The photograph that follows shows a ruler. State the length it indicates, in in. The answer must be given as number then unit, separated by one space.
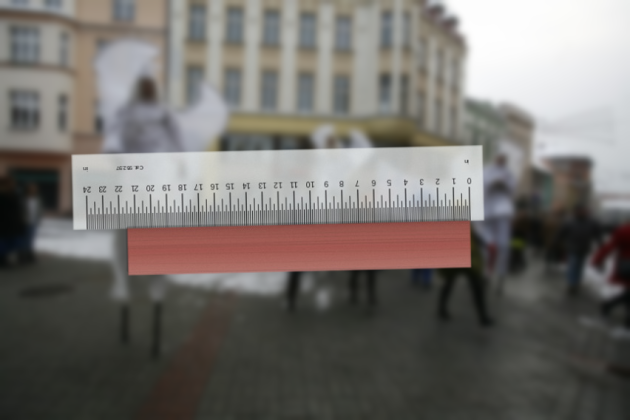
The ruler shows 21.5 in
